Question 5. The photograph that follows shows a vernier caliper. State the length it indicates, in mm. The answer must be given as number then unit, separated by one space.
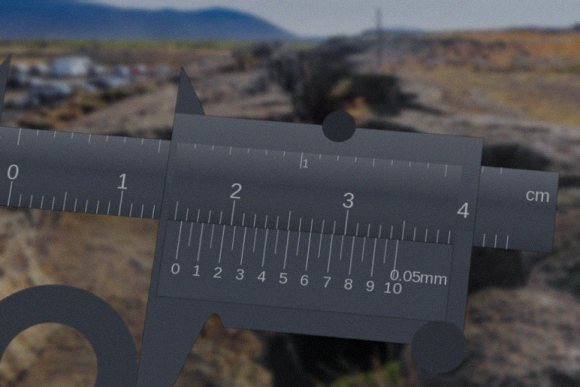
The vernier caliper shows 15.6 mm
